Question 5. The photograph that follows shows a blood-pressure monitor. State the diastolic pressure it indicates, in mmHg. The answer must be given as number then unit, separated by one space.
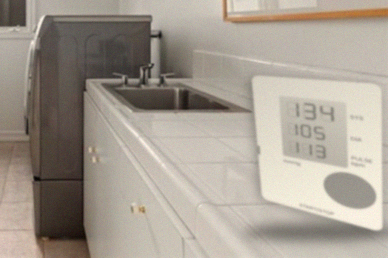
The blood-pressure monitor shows 105 mmHg
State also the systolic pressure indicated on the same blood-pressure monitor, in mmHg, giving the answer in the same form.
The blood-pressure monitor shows 134 mmHg
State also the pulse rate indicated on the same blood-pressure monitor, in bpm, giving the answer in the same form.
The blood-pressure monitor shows 113 bpm
